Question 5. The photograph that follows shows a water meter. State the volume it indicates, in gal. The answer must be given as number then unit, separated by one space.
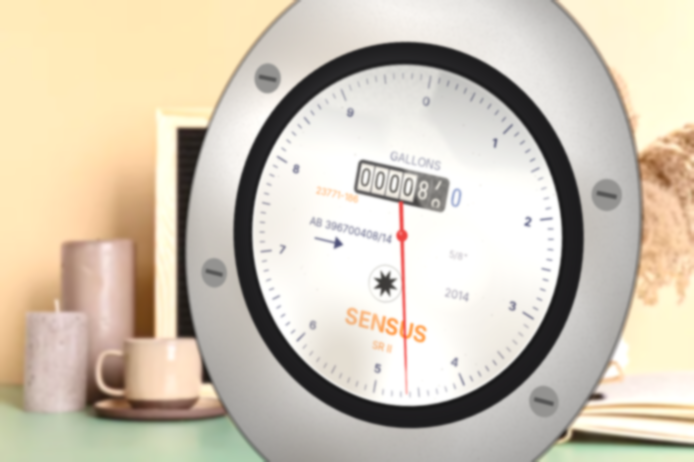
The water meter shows 874.6 gal
